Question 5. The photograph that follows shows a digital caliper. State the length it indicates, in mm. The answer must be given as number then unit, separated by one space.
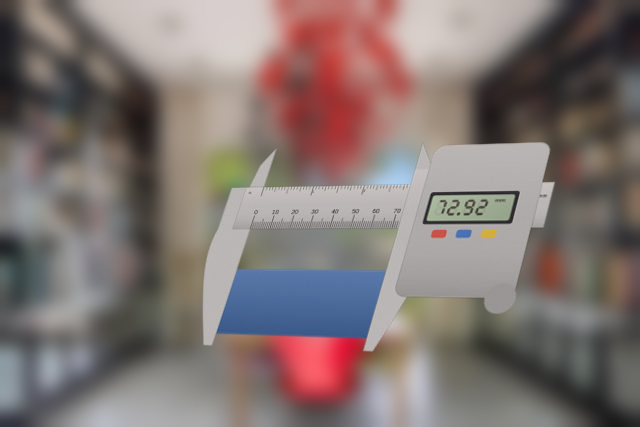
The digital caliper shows 72.92 mm
